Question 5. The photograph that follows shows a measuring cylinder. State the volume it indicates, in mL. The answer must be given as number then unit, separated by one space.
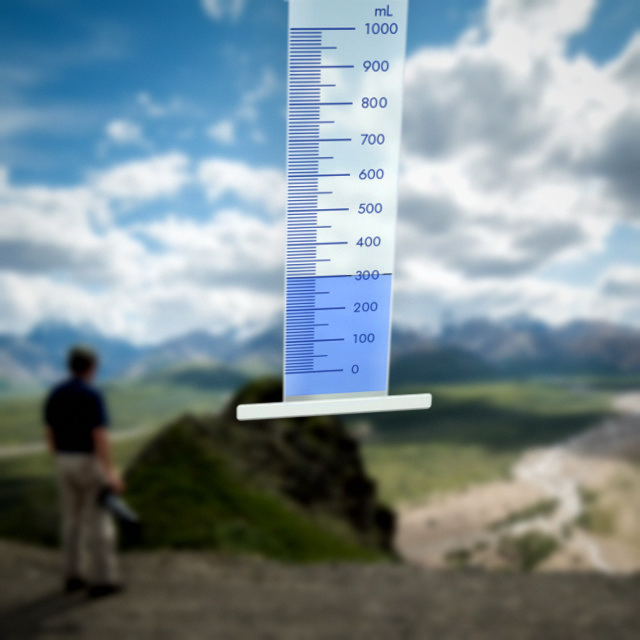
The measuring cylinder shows 300 mL
